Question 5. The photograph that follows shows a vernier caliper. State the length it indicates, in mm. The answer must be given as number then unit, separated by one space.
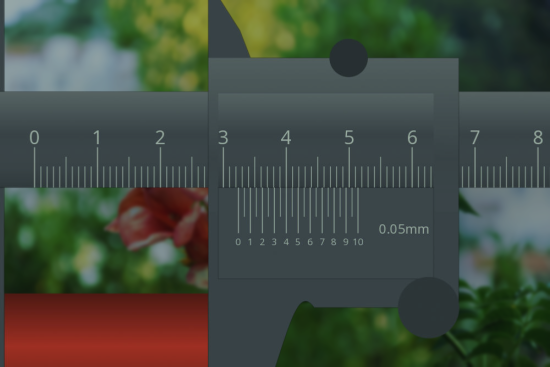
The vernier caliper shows 32.4 mm
